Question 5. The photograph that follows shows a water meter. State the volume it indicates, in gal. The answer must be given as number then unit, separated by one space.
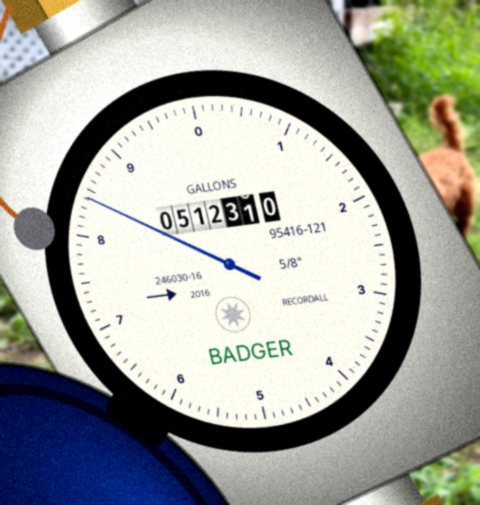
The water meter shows 512308.4 gal
